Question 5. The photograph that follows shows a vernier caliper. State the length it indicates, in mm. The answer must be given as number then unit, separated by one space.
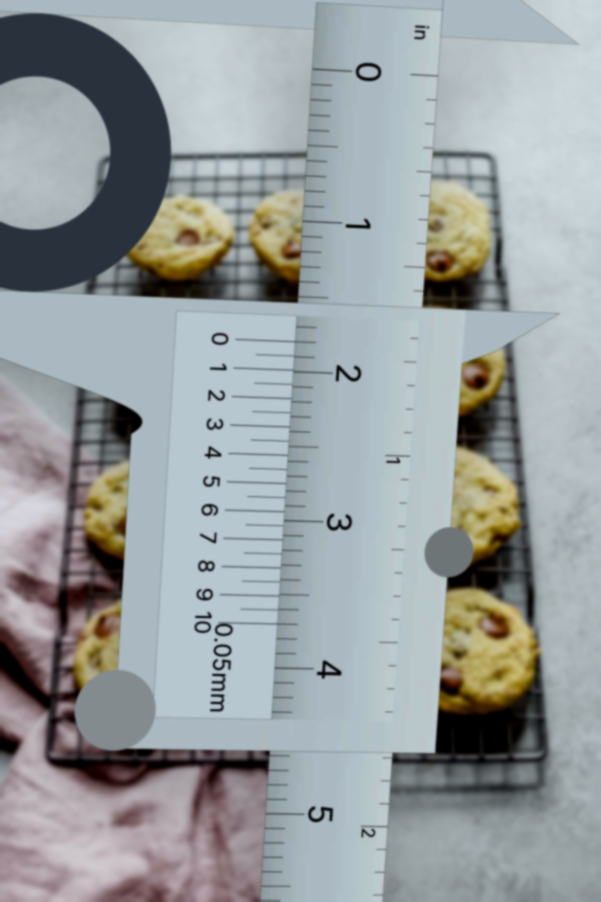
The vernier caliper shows 18.0 mm
